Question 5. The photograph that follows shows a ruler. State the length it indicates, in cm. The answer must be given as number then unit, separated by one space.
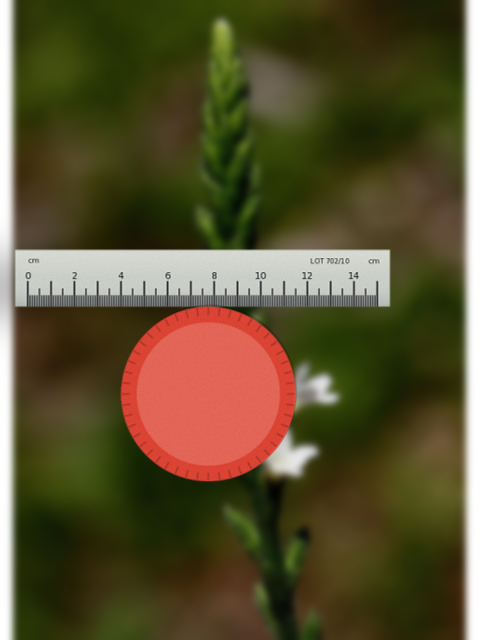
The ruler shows 7.5 cm
